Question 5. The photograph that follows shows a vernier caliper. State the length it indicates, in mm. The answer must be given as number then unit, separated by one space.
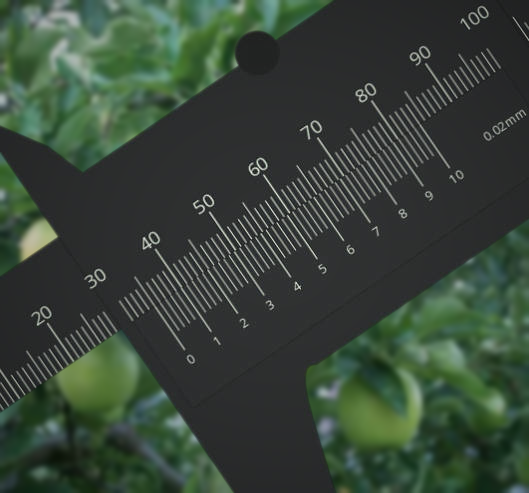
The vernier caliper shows 35.0 mm
